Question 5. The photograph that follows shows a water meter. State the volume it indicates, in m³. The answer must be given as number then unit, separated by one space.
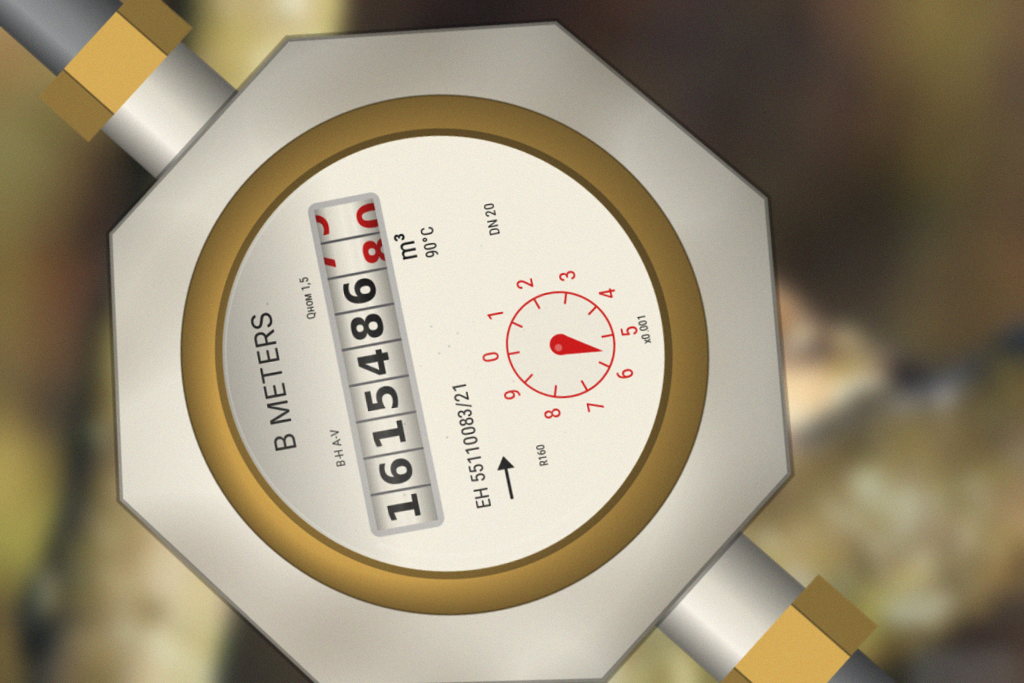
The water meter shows 1615486.795 m³
